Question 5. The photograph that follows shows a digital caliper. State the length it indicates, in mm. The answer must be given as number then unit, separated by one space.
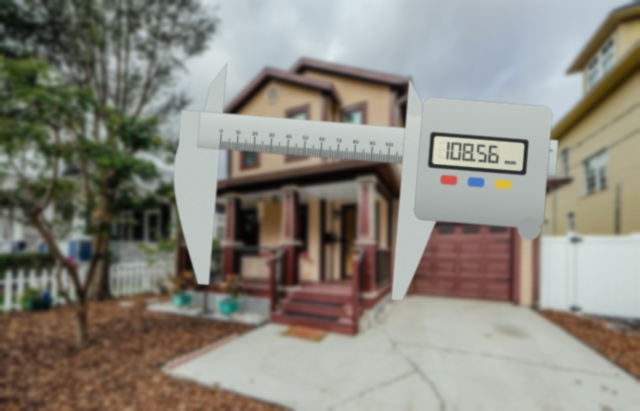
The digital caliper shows 108.56 mm
